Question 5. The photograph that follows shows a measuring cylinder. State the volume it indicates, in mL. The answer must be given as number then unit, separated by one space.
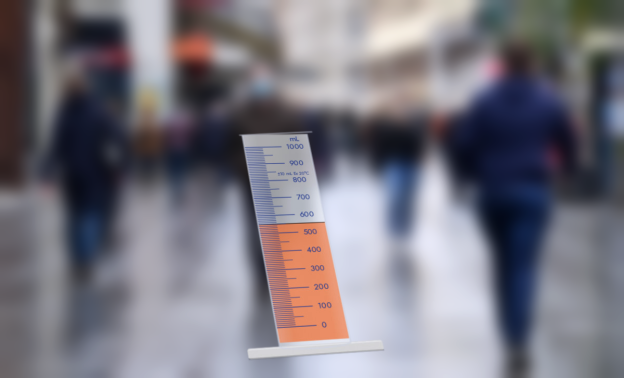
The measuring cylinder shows 550 mL
